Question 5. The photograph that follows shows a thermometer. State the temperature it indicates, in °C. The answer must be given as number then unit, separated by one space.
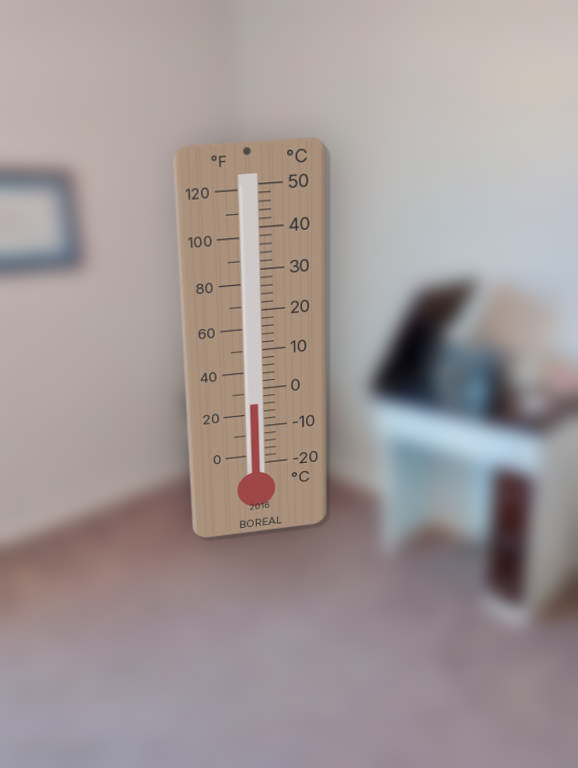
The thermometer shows -4 °C
